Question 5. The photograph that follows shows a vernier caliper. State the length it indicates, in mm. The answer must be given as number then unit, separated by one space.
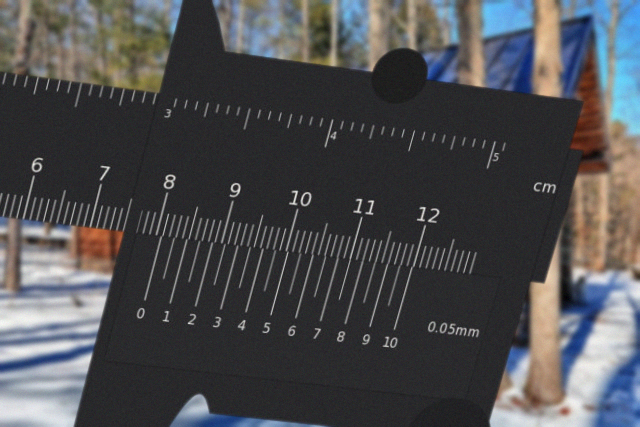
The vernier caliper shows 80.8 mm
